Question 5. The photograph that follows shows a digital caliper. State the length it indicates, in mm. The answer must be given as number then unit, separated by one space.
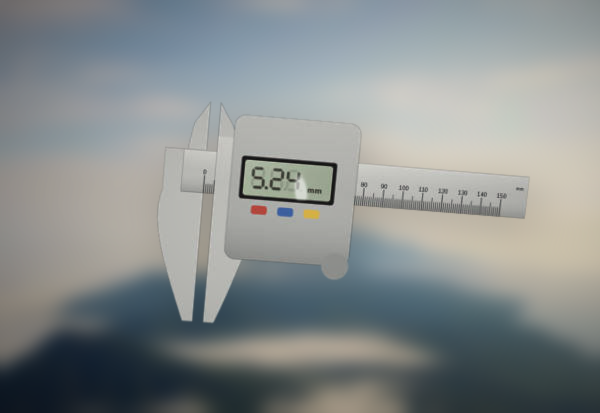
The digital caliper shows 5.24 mm
